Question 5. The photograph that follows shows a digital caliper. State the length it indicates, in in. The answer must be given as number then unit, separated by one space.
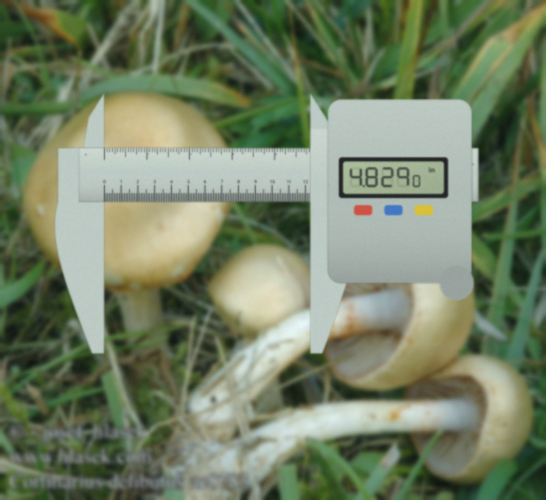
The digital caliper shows 4.8290 in
